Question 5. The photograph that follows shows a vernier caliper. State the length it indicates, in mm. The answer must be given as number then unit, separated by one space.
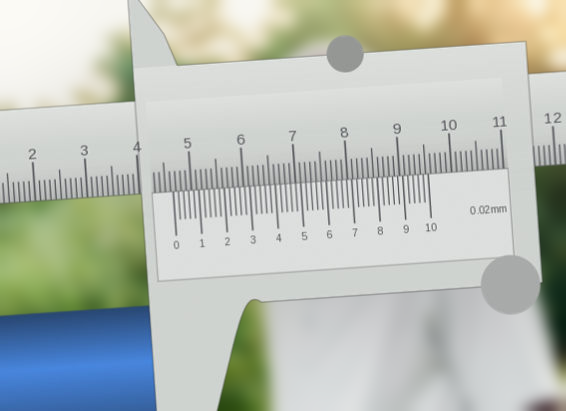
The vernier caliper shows 46.5 mm
